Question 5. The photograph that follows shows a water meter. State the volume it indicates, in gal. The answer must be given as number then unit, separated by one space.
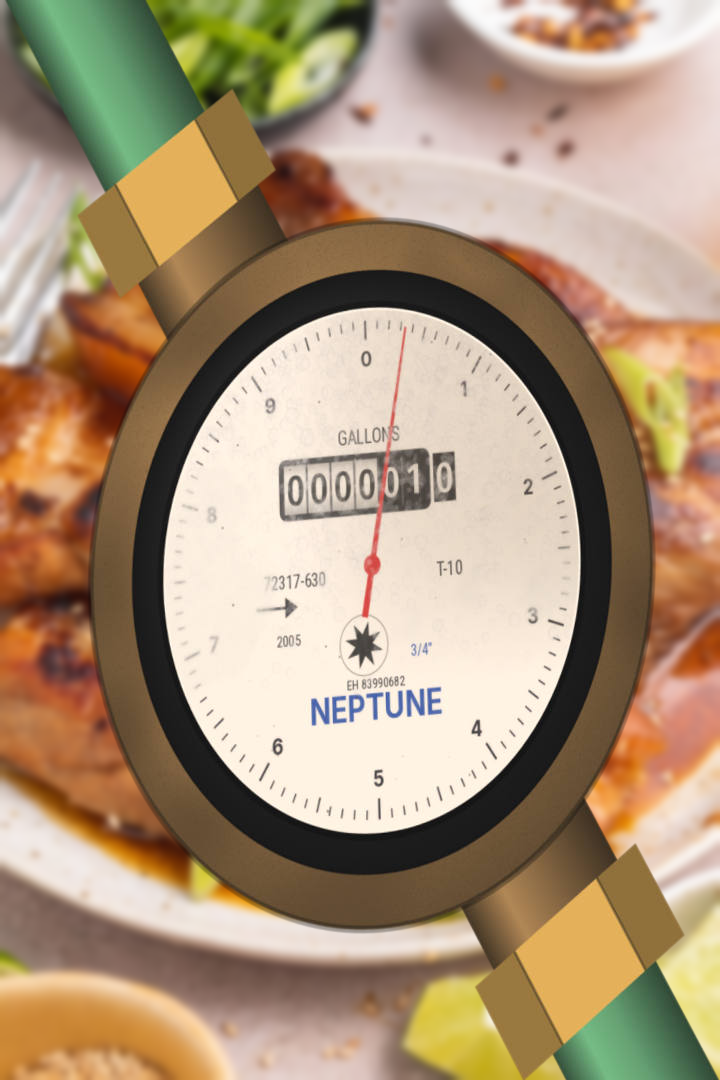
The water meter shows 10.3 gal
